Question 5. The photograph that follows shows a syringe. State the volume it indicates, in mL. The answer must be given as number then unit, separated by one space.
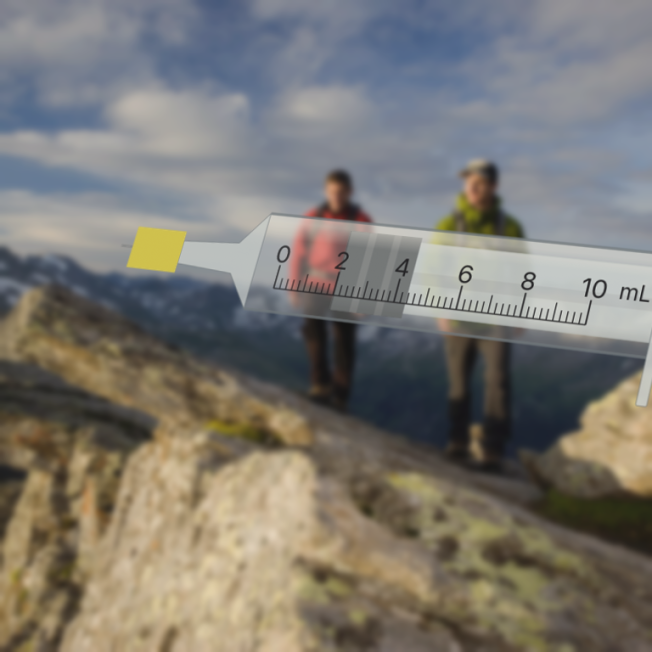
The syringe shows 2 mL
